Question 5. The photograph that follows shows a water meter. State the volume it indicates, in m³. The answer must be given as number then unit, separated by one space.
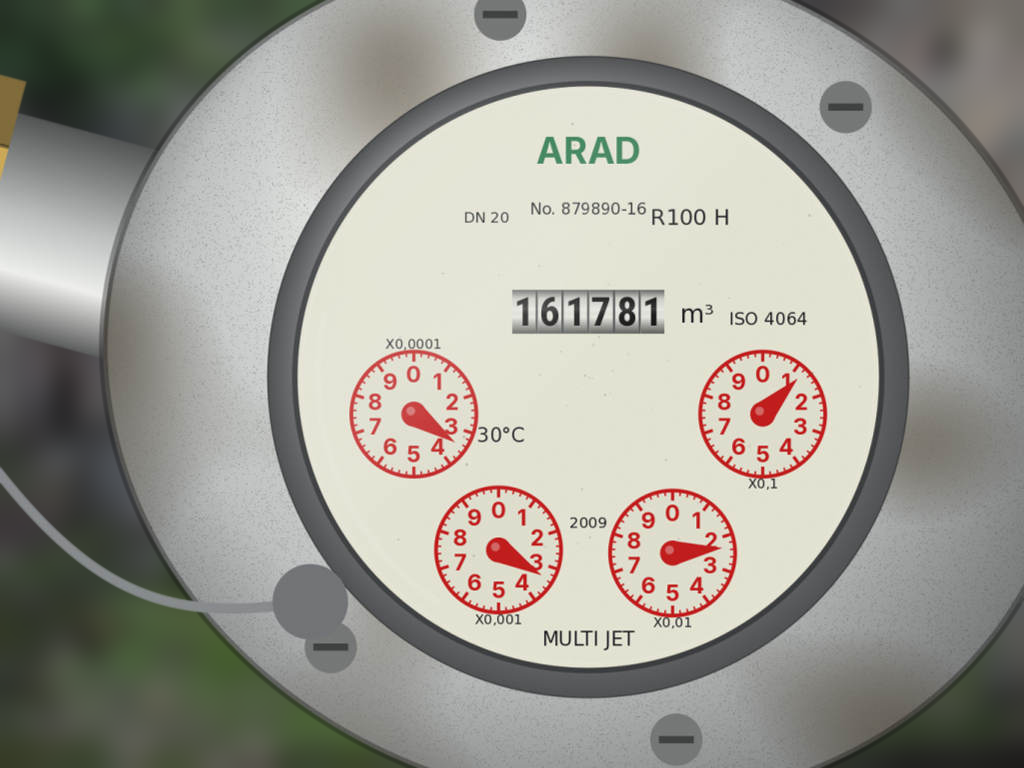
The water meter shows 161781.1233 m³
